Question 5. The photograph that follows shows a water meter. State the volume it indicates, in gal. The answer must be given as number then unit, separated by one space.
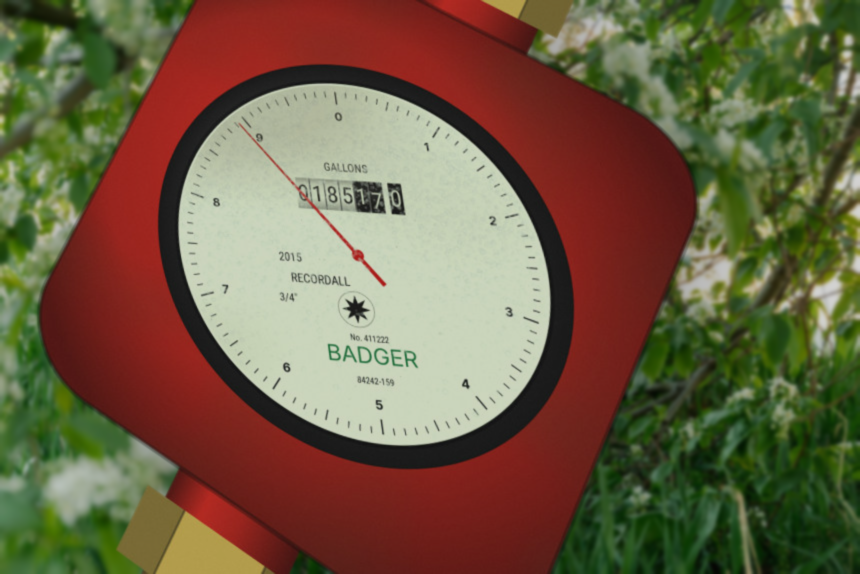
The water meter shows 185168.9 gal
